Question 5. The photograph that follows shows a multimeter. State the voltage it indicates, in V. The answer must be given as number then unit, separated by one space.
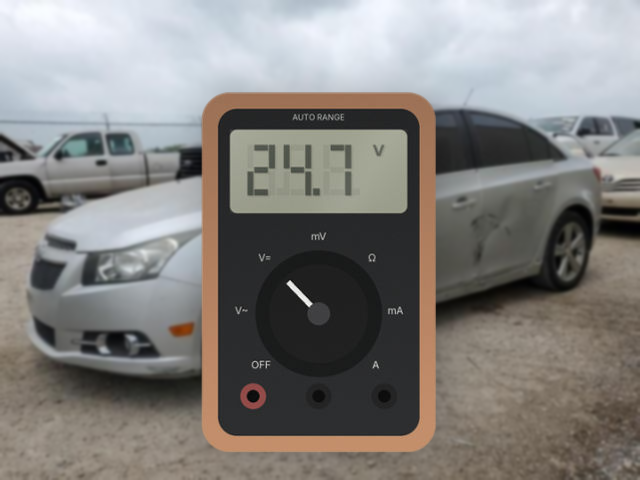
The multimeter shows 24.7 V
